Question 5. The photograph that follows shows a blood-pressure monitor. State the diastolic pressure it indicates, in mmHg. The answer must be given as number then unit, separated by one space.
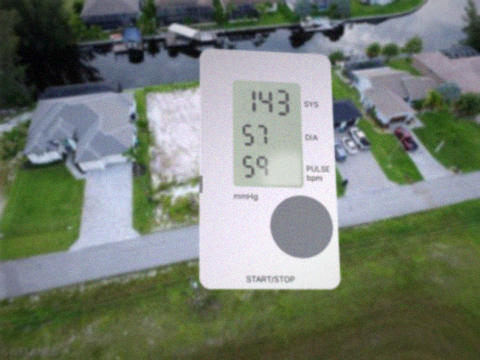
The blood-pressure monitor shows 57 mmHg
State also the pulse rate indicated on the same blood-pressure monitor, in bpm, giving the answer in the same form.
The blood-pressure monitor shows 59 bpm
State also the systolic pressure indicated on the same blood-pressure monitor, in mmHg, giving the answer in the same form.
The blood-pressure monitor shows 143 mmHg
